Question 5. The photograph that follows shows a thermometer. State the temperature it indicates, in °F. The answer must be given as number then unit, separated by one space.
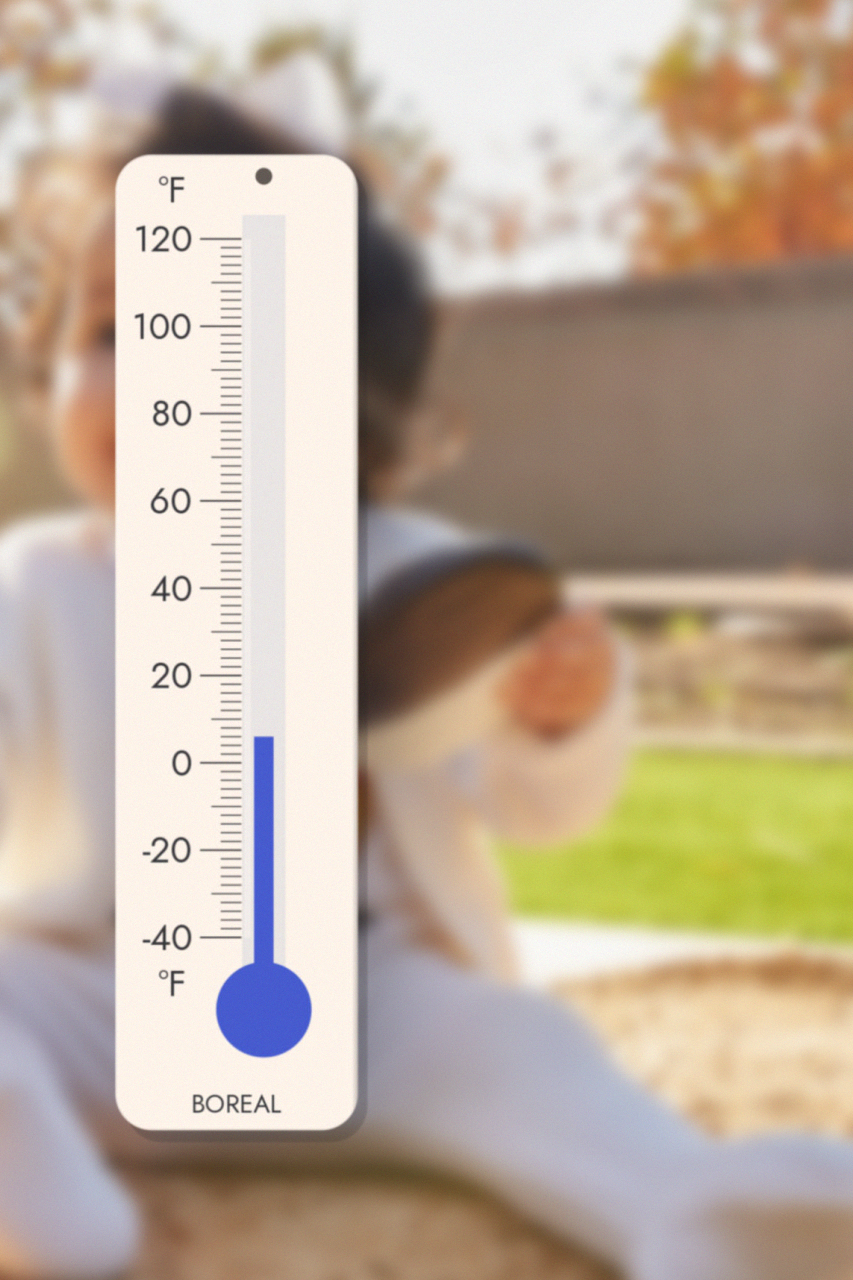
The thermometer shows 6 °F
